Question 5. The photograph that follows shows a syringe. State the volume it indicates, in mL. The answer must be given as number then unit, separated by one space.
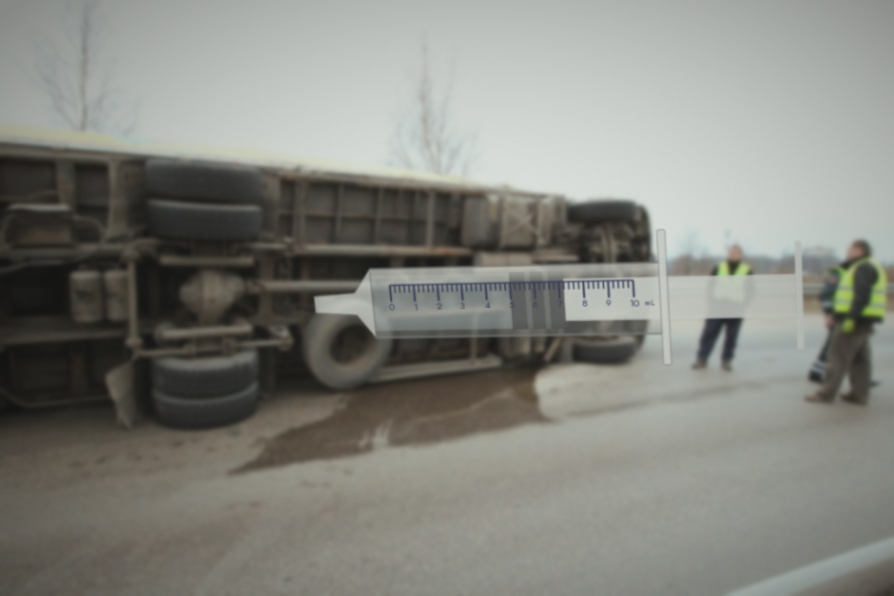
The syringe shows 5 mL
